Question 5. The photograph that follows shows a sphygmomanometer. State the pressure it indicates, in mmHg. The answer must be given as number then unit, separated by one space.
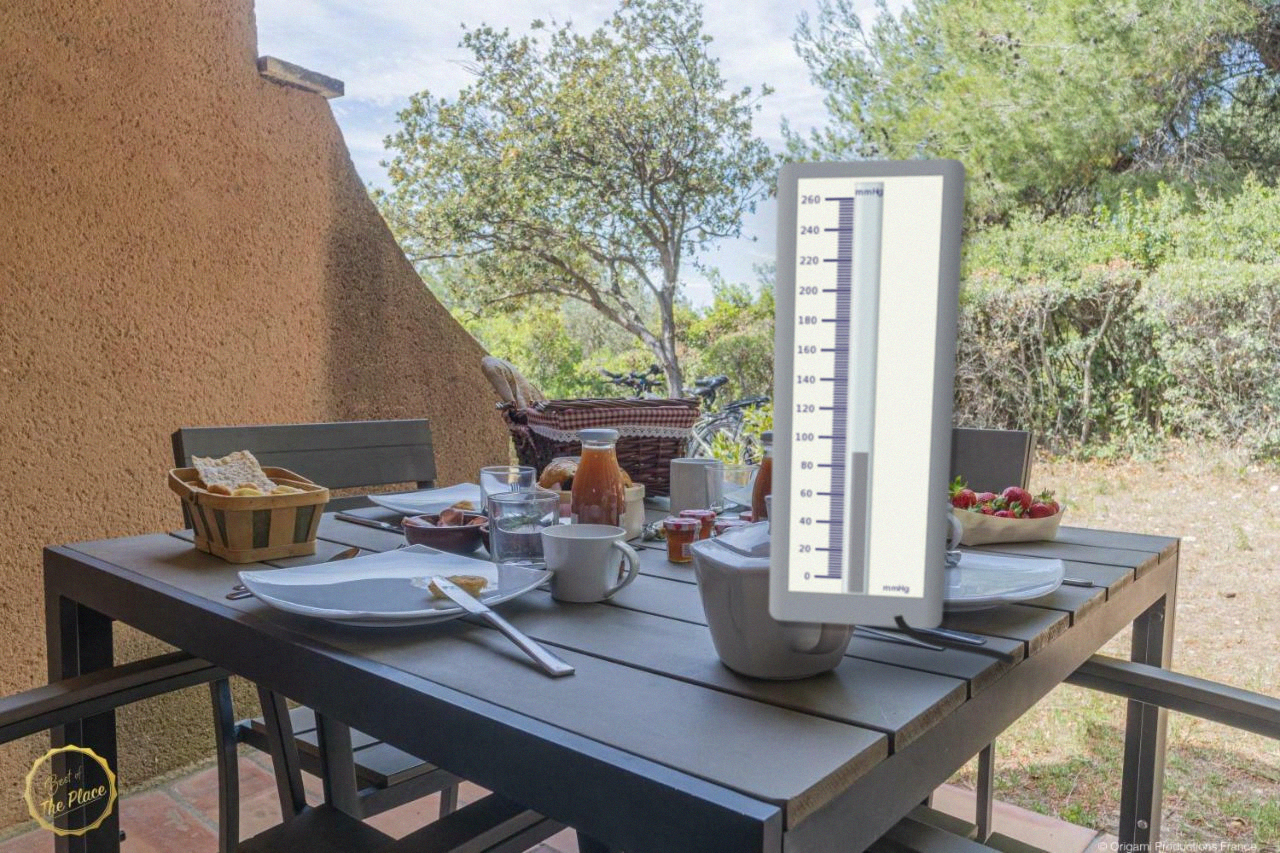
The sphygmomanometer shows 90 mmHg
